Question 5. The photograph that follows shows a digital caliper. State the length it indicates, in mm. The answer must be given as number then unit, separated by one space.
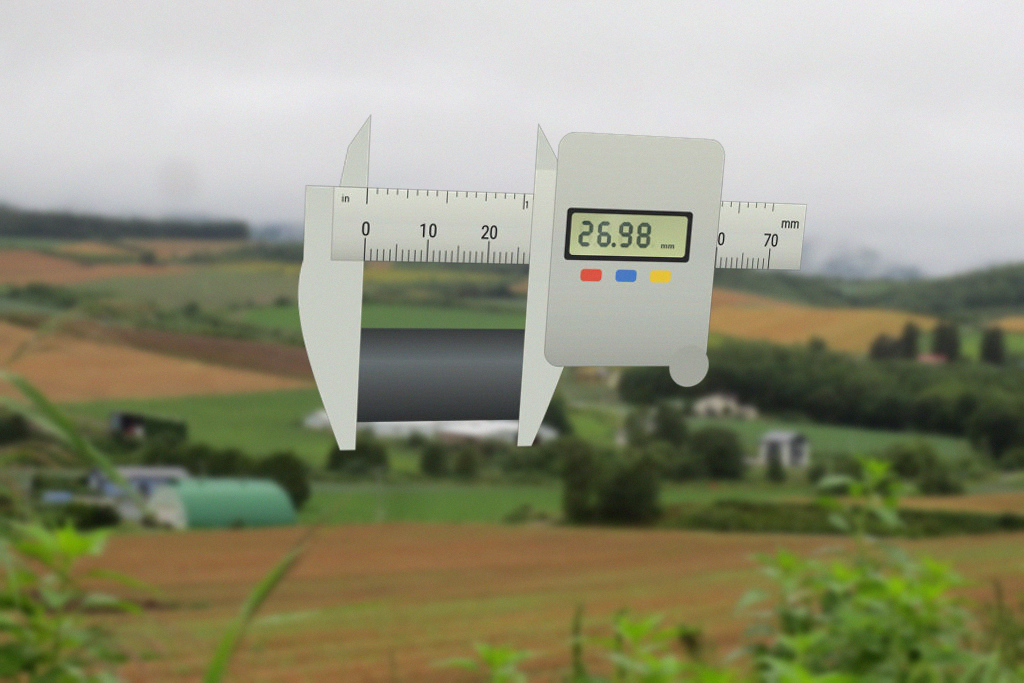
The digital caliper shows 26.98 mm
